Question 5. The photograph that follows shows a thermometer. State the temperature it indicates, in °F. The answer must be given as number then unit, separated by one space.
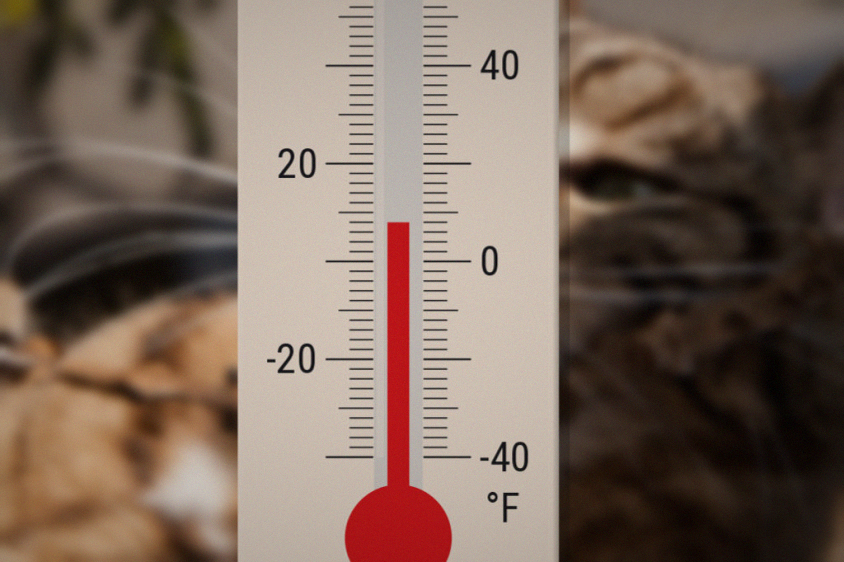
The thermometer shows 8 °F
